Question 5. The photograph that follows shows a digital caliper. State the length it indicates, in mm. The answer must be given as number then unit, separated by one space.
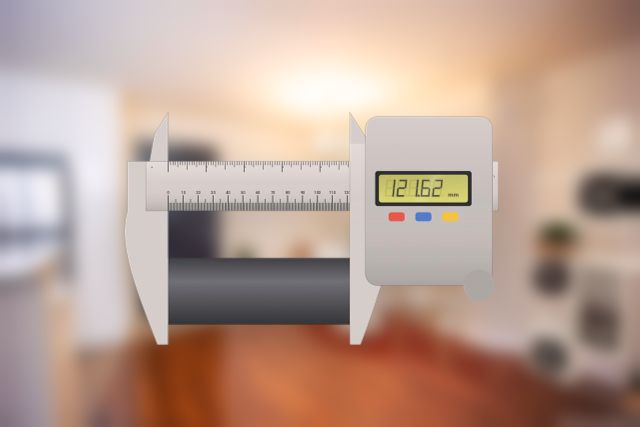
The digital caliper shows 121.62 mm
